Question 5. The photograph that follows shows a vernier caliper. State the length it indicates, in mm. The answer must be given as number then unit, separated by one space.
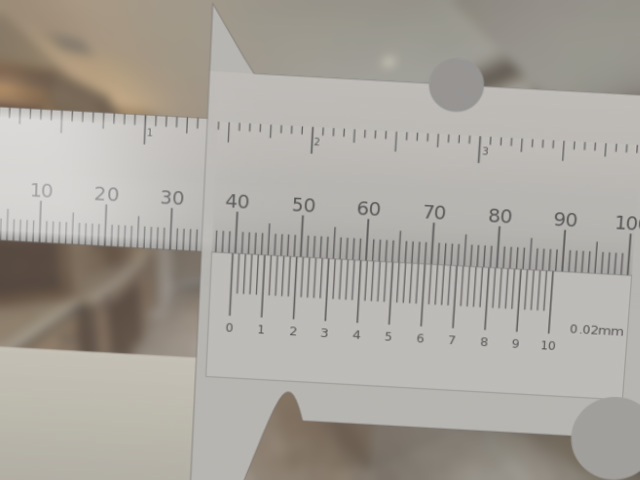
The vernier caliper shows 39.6 mm
